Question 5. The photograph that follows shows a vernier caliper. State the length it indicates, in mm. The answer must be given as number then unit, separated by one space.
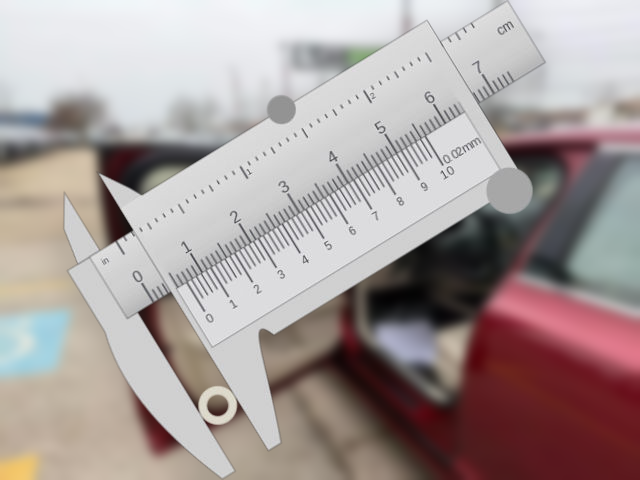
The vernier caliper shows 6.8 mm
